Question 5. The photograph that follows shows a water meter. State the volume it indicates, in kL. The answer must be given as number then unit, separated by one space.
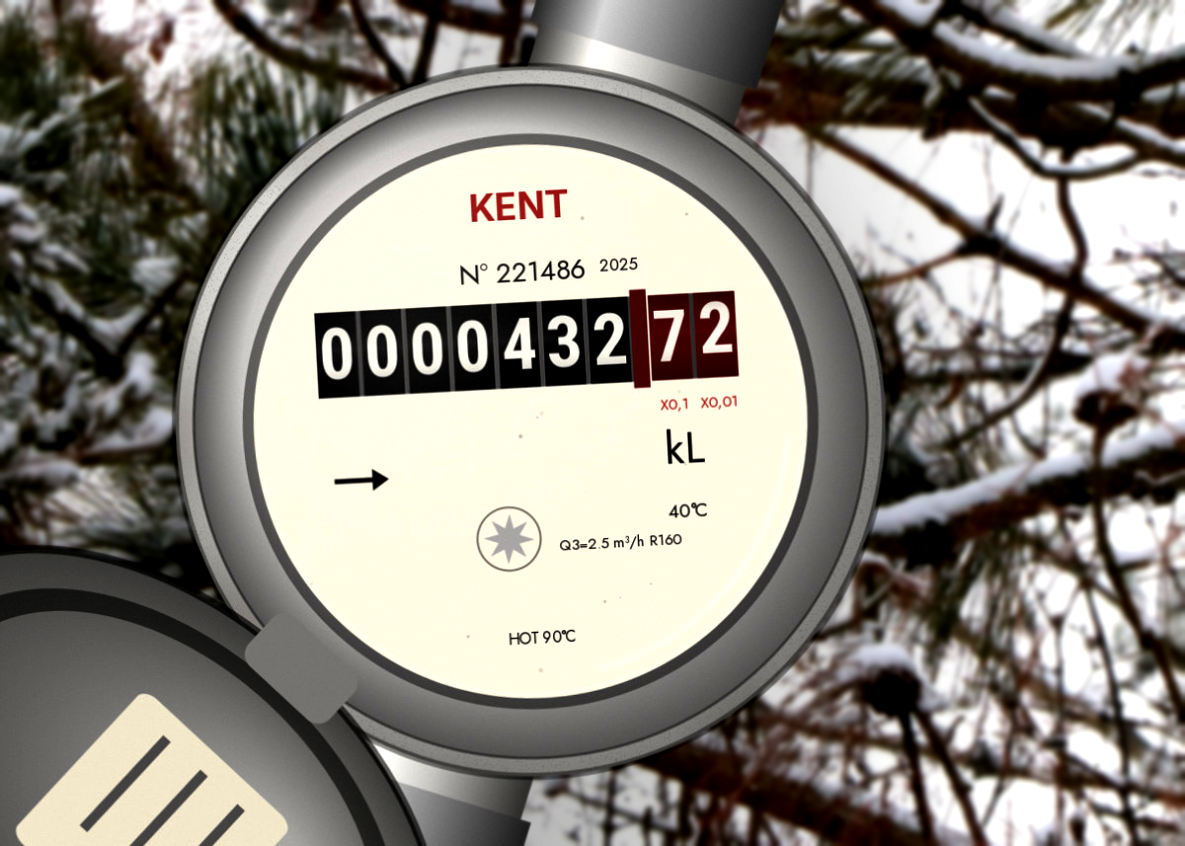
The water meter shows 432.72 kL
